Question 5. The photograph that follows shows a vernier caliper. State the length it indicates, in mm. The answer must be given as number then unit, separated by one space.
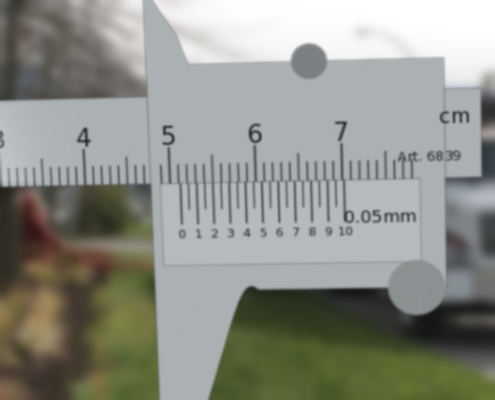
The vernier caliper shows 51.2 mm
